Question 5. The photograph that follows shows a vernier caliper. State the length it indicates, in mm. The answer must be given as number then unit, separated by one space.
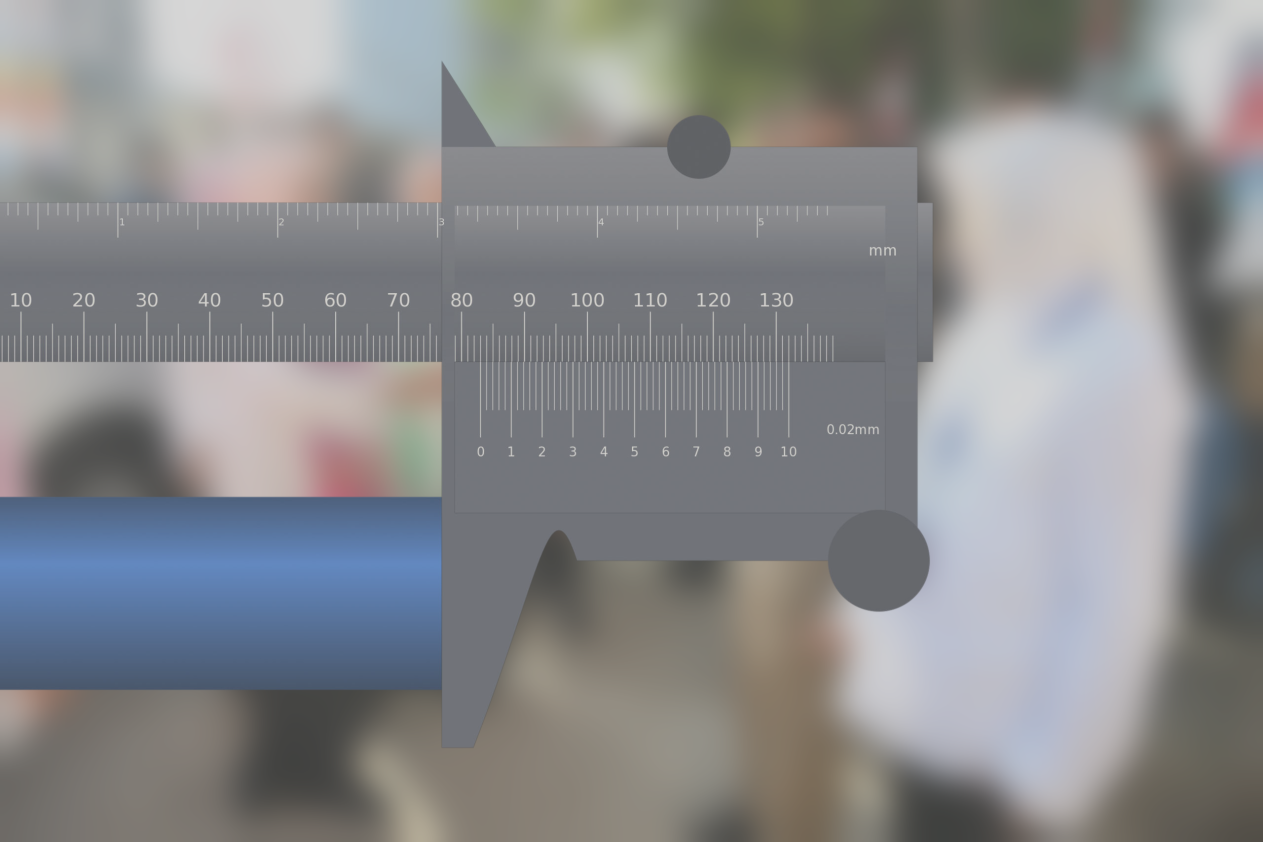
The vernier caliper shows 83.0 mm
